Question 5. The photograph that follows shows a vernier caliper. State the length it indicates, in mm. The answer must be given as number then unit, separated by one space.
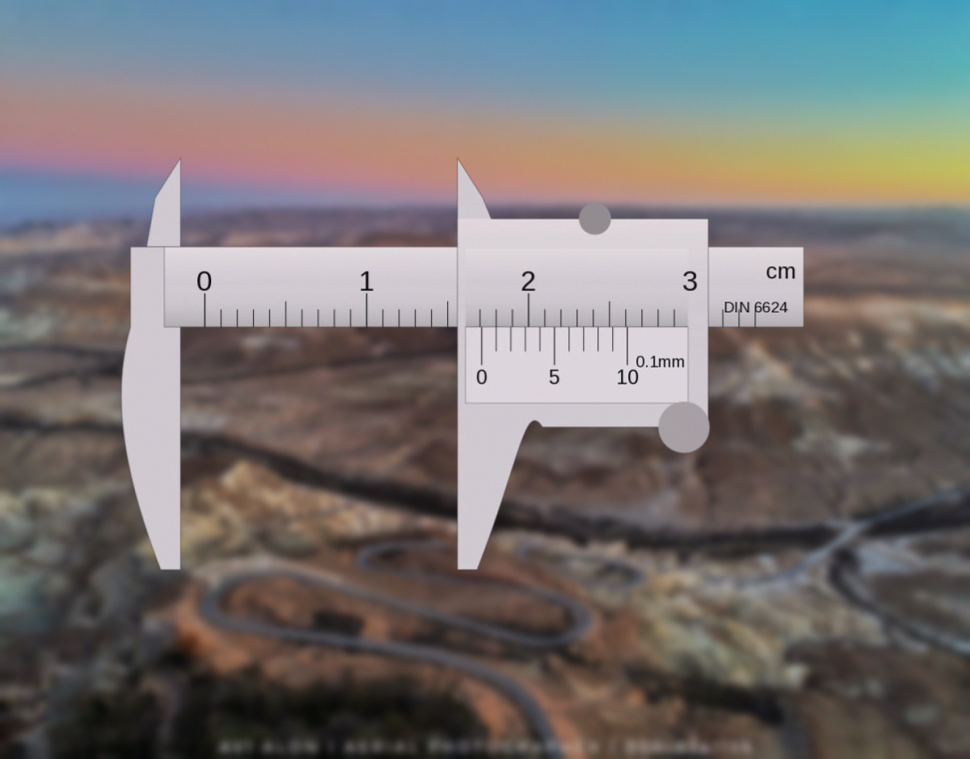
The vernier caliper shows 17.1 mm
